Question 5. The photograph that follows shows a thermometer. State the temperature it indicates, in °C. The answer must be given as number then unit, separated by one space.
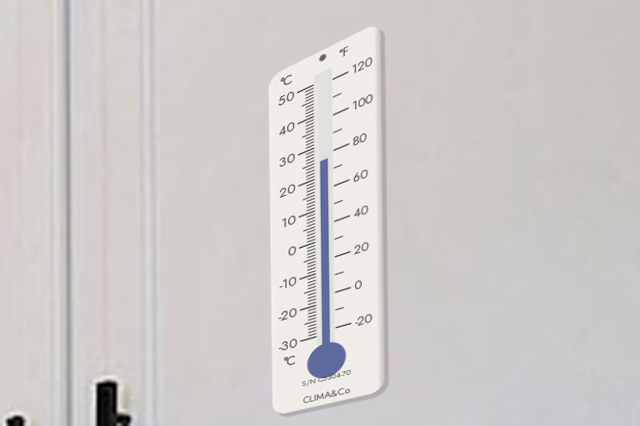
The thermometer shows 25 °C
